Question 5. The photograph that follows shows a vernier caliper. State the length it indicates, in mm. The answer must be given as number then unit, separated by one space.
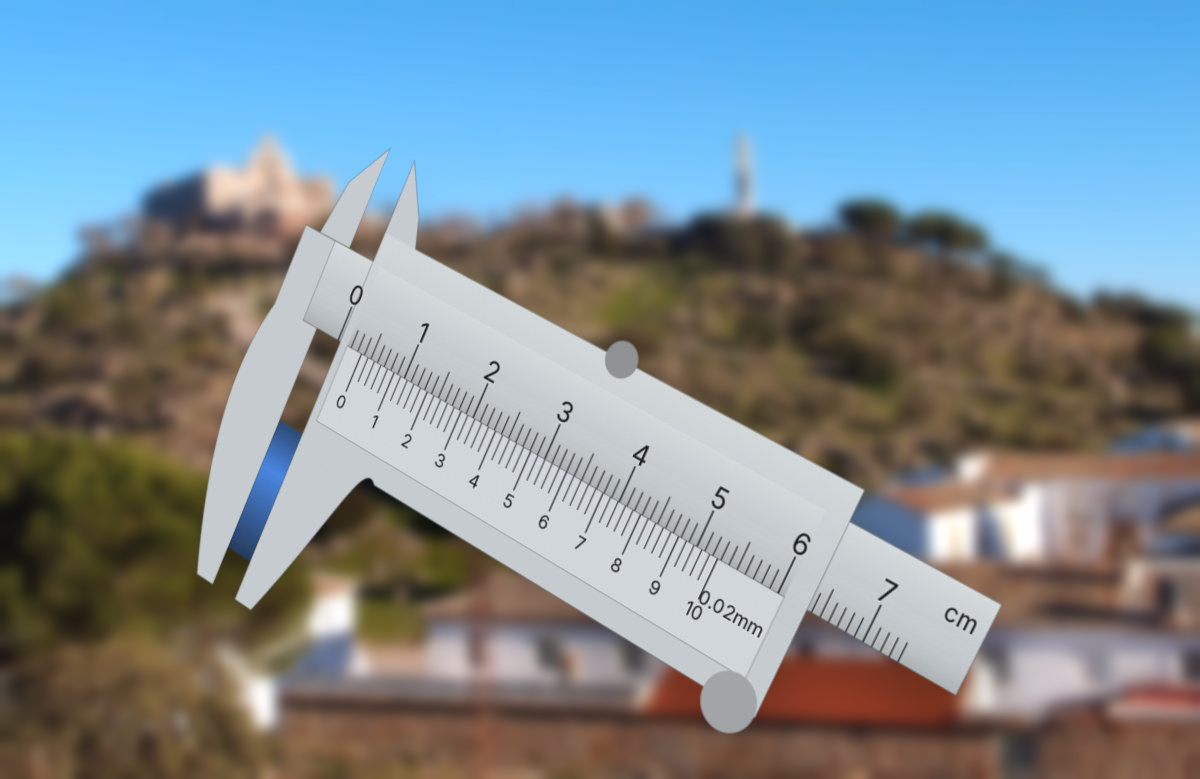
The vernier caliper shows 3.6 mm
